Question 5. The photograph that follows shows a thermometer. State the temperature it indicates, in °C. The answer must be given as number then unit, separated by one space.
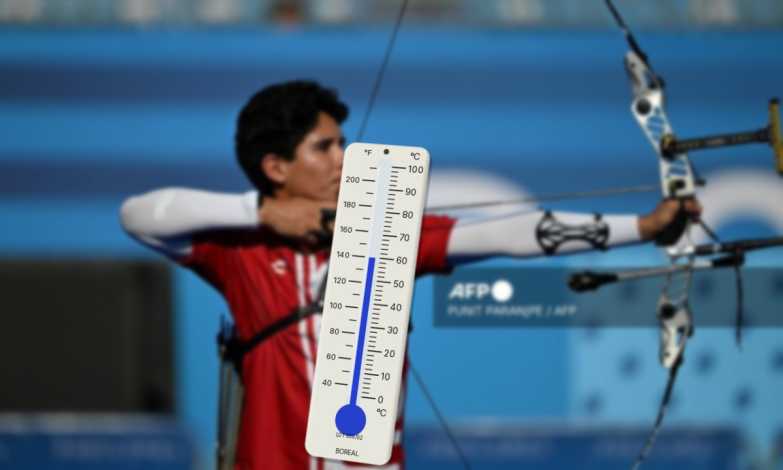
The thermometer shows 60 °C
